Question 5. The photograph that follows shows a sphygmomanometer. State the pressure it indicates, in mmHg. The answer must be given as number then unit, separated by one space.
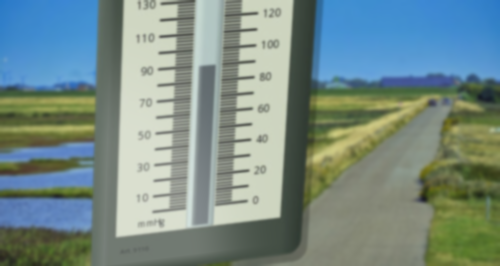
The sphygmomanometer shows 90 mmHg
